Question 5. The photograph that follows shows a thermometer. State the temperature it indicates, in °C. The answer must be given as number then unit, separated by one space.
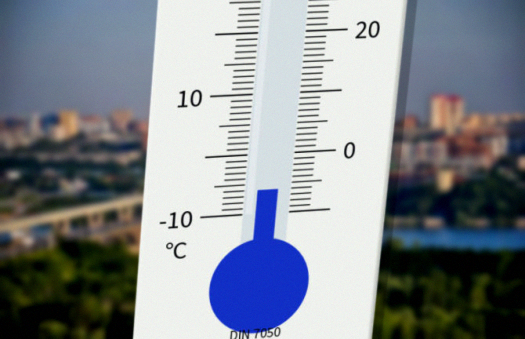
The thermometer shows -6 °C
